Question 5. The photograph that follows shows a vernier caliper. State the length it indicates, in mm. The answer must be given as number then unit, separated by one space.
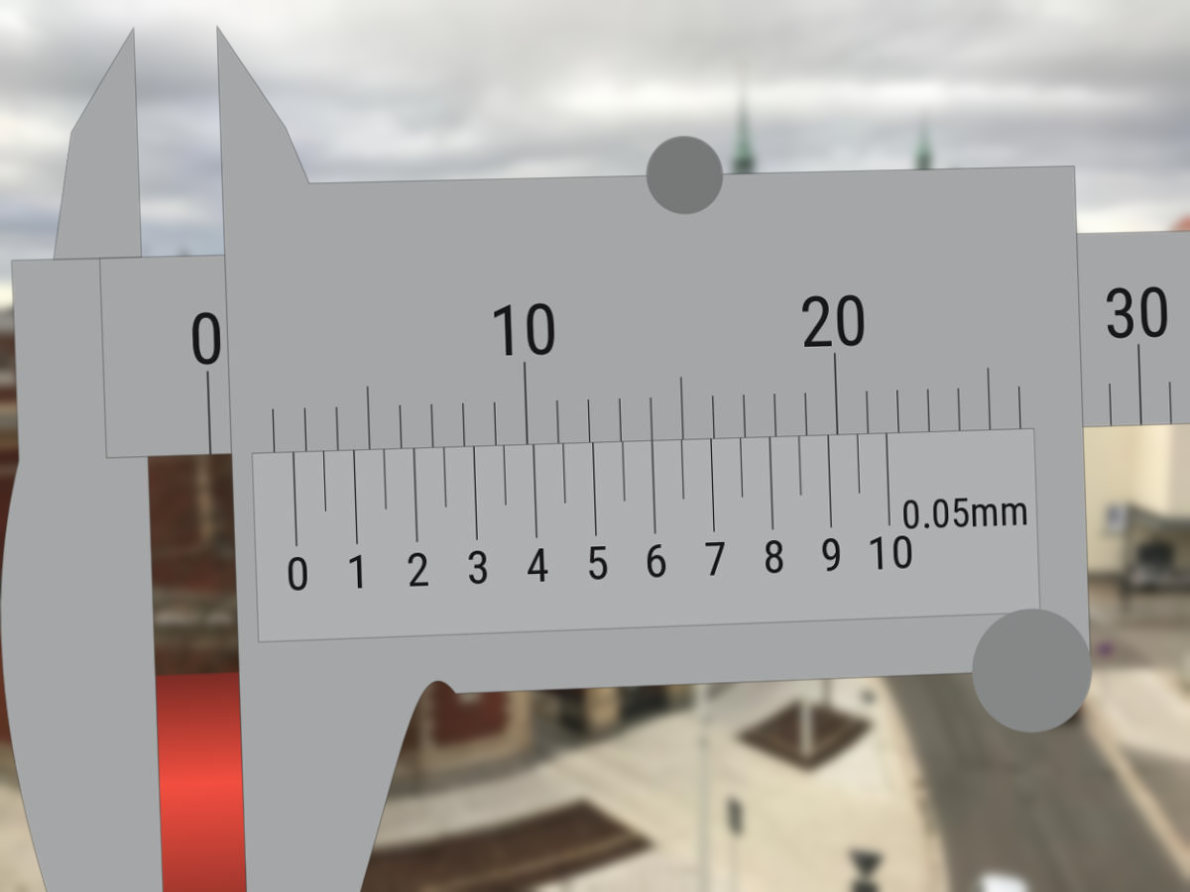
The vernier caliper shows 2.60 mm
